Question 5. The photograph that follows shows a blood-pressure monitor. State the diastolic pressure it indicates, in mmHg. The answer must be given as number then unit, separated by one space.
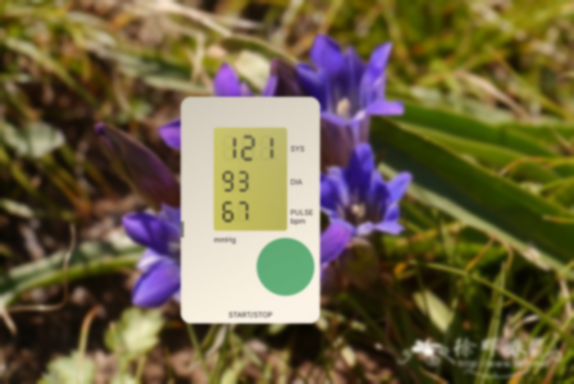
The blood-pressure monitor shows 93 mmHg
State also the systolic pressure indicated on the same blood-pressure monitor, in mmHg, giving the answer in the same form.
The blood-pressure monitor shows 121 mmHg
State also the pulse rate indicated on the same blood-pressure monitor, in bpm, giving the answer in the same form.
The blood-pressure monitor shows 67 bpm
